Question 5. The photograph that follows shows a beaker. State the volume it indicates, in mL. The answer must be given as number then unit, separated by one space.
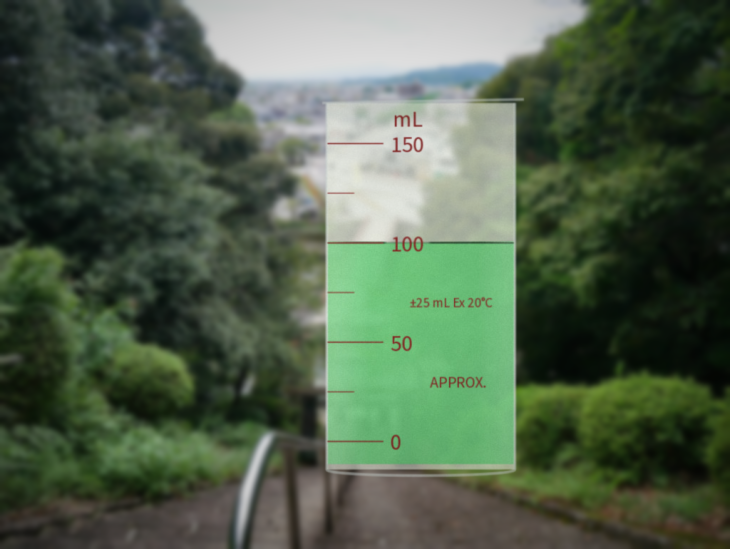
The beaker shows 100 mL
